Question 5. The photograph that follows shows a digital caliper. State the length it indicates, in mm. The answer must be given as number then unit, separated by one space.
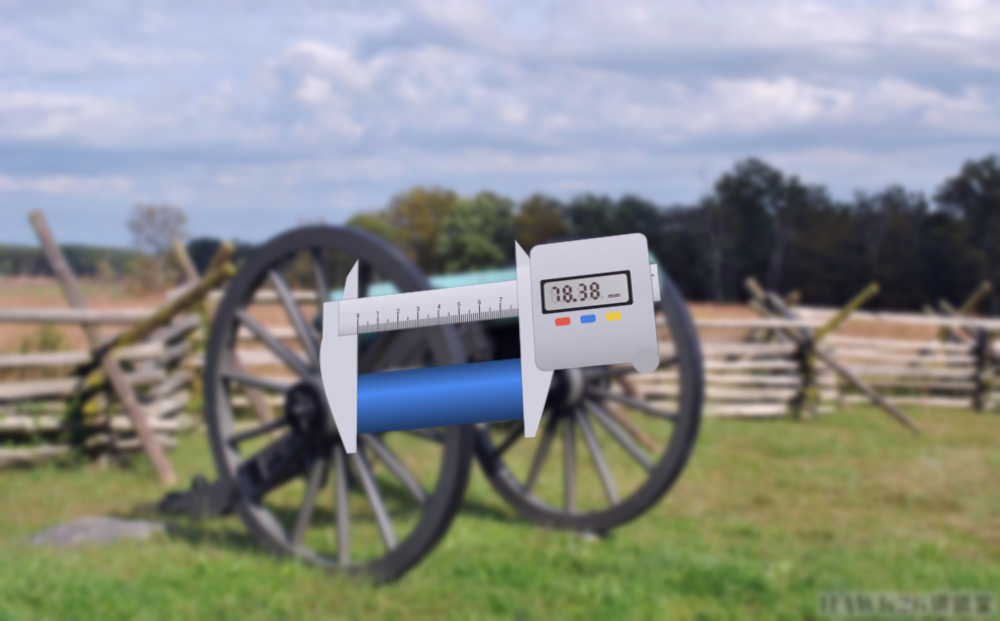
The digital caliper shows 78.38 mm
